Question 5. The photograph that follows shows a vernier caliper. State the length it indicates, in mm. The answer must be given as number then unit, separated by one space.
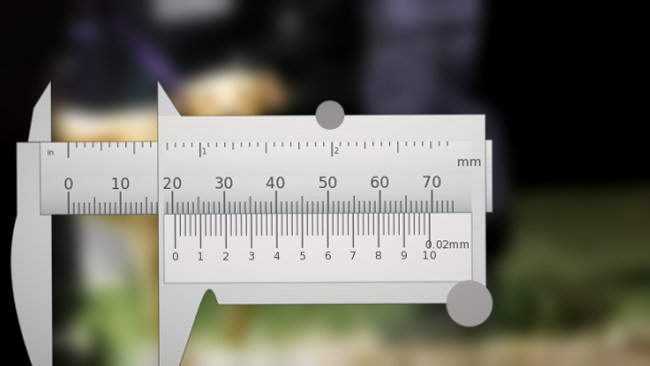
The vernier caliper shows 20.5 mm
